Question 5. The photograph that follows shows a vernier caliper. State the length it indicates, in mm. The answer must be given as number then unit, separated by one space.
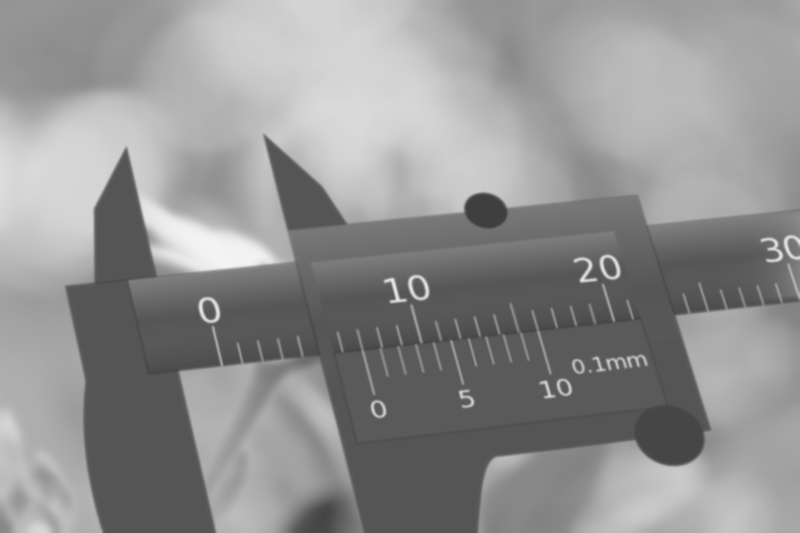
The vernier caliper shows 7.0 mm
